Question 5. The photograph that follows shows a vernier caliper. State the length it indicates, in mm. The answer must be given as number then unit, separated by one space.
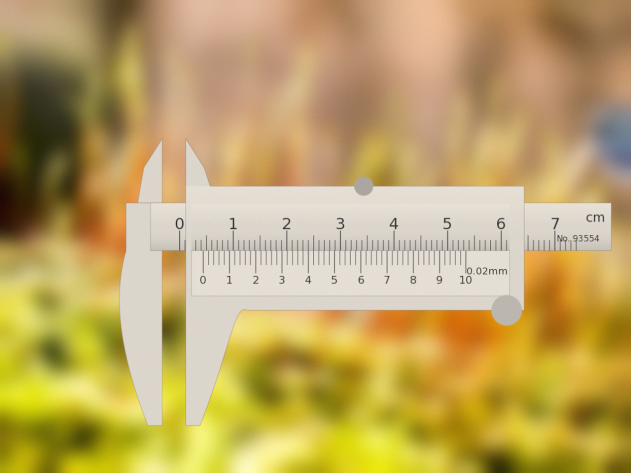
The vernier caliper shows 4.4 mm
